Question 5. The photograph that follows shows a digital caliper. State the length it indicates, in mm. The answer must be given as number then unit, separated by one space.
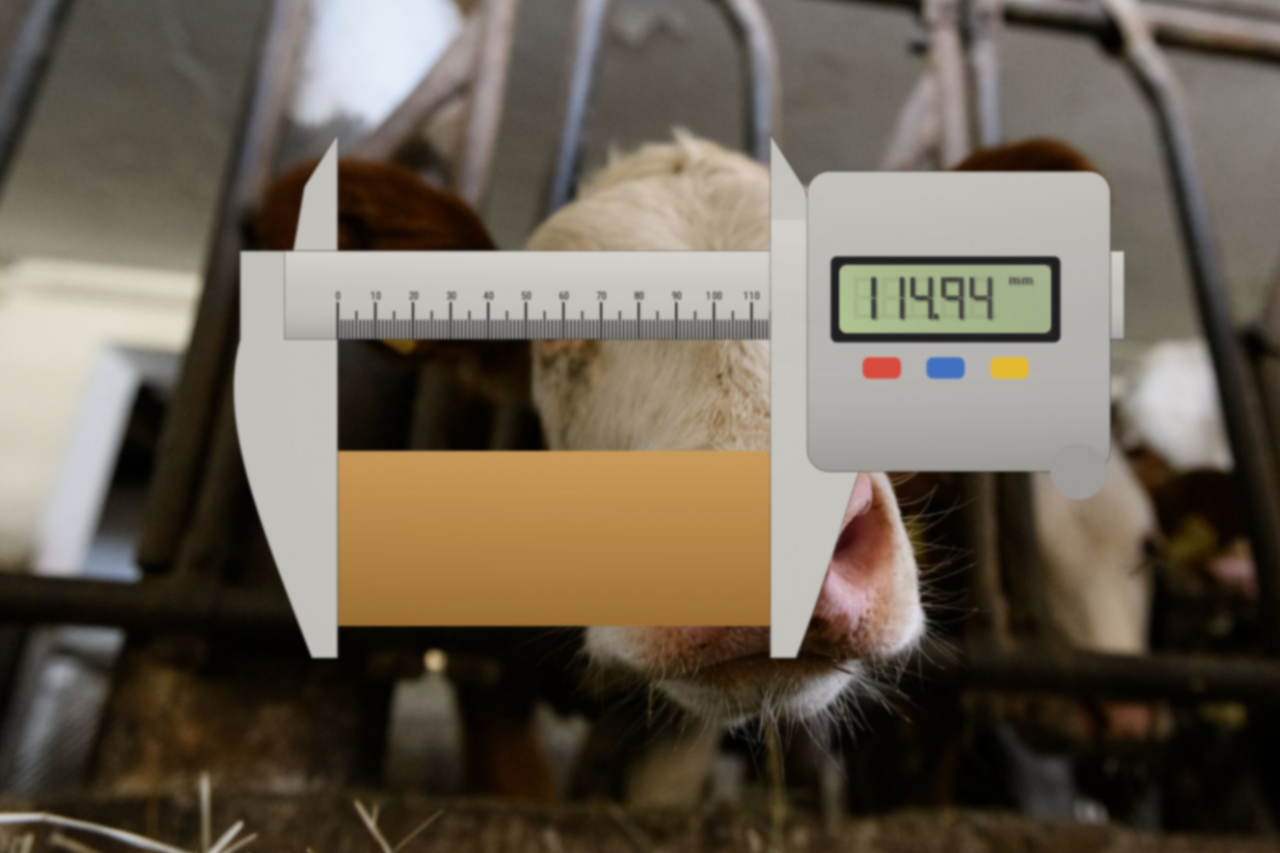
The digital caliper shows 114.94 mm
